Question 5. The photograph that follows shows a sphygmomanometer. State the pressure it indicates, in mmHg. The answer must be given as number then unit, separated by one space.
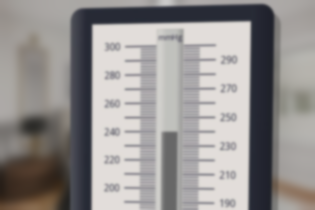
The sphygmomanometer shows 240 mmHg
